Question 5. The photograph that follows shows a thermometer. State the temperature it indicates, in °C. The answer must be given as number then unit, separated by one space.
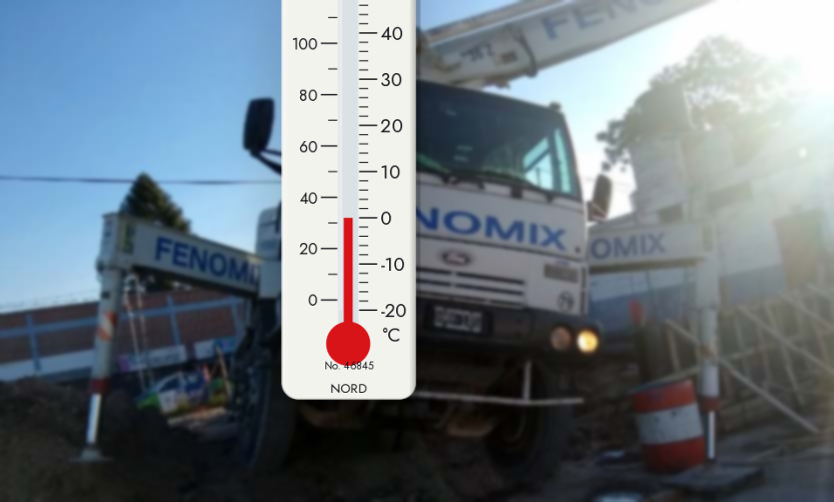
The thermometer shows 0 °C
